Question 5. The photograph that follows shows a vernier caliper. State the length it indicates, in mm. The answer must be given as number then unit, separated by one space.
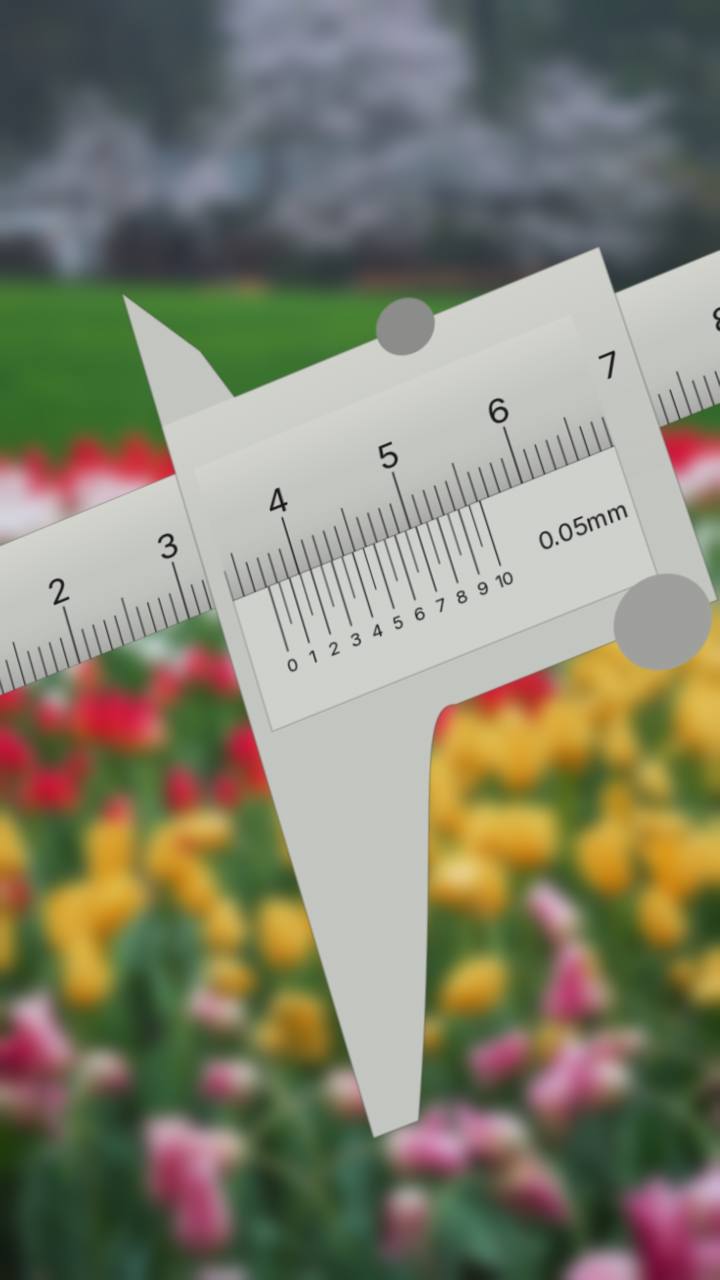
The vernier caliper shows 37.2 mm
